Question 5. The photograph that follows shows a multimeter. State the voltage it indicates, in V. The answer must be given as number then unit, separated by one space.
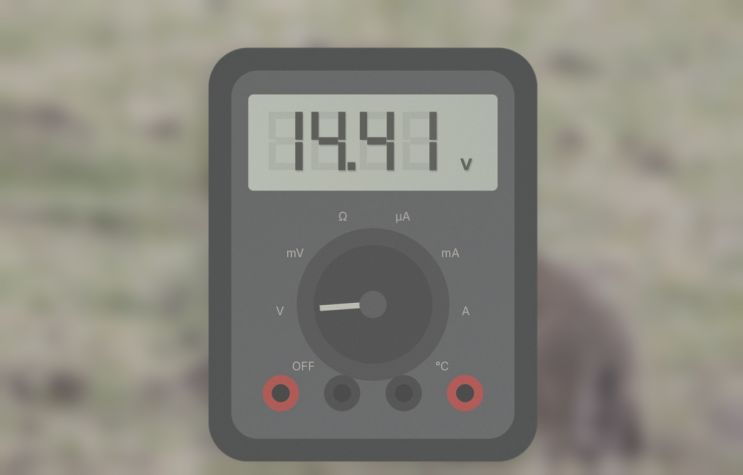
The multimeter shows 14.41 V
